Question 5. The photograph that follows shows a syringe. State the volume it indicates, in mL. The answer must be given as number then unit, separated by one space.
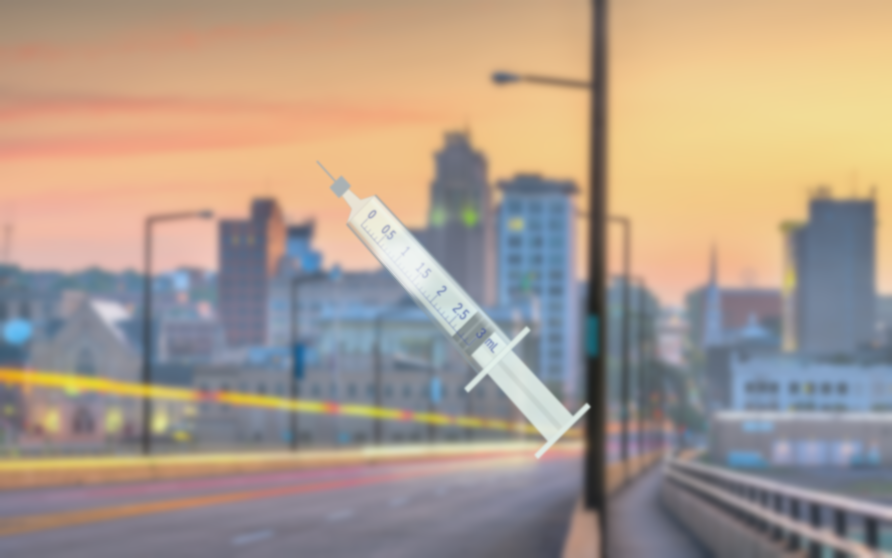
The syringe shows 2.7 mL
